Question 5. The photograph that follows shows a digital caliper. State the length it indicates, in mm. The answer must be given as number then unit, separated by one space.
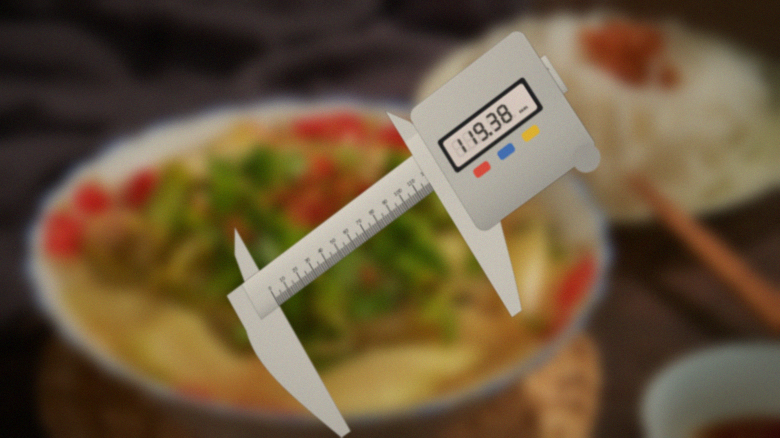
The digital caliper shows 119.38 mm
